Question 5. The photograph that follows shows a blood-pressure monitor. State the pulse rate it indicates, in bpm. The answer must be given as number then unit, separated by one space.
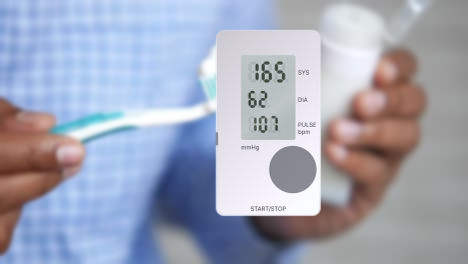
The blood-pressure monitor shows 107 bpm
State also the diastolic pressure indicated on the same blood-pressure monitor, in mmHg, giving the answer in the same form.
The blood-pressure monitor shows 62 mmHg
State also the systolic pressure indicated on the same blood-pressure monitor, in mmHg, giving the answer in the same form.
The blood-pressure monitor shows 165 mmHg
